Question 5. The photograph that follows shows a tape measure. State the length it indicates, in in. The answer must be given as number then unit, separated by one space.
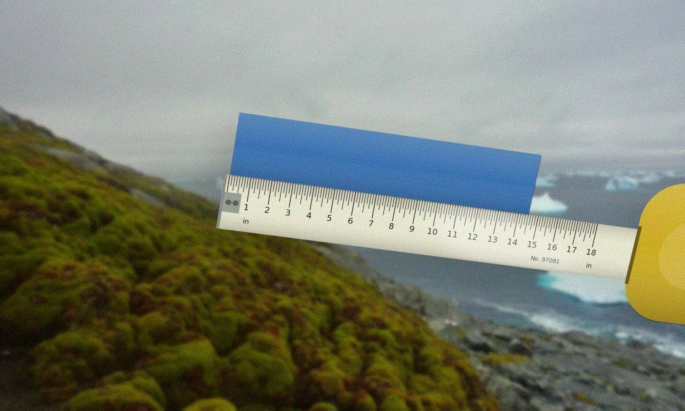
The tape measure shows 14.5 in
